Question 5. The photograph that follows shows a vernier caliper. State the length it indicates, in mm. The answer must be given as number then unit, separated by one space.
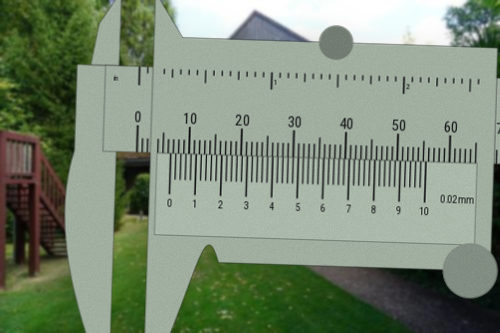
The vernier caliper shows 6.5 mm
